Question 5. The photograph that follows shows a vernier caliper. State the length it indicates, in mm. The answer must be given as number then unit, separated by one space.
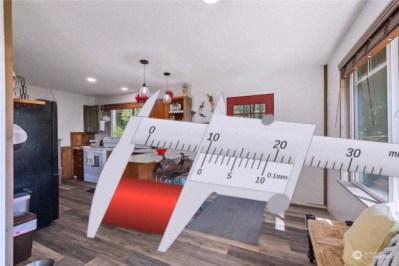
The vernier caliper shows 10.0 mm
